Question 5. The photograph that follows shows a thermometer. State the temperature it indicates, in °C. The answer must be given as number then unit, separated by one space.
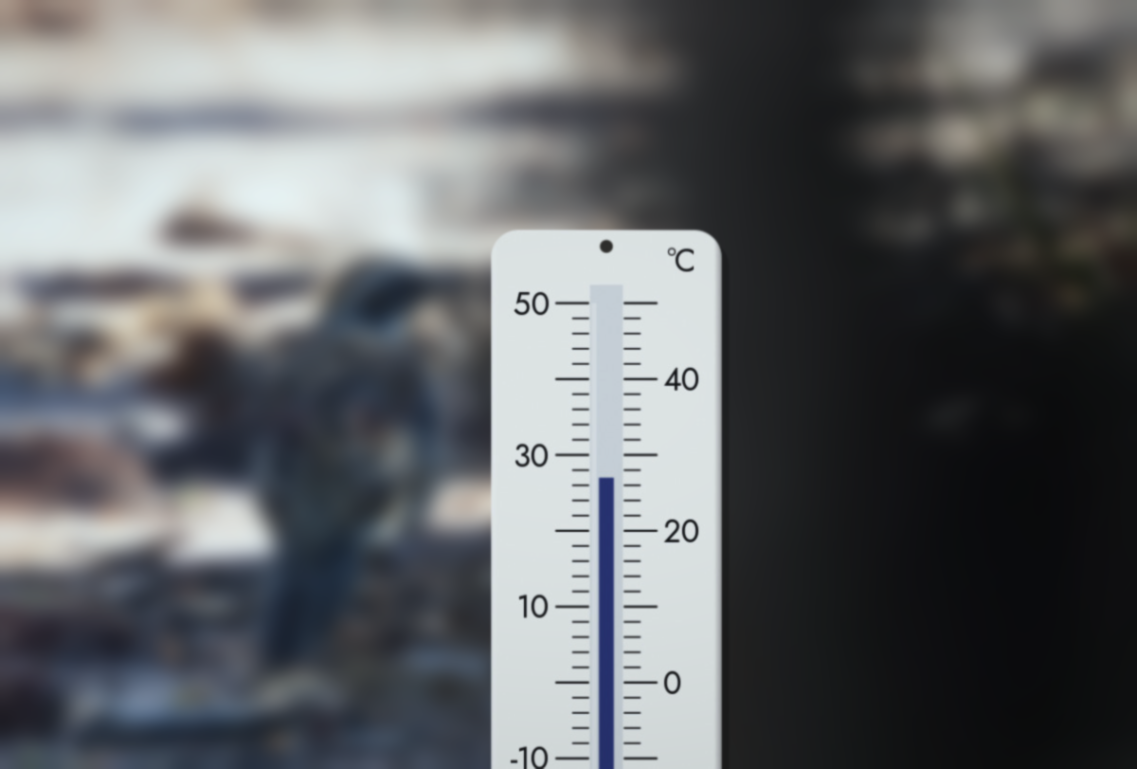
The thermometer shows 27 °C
